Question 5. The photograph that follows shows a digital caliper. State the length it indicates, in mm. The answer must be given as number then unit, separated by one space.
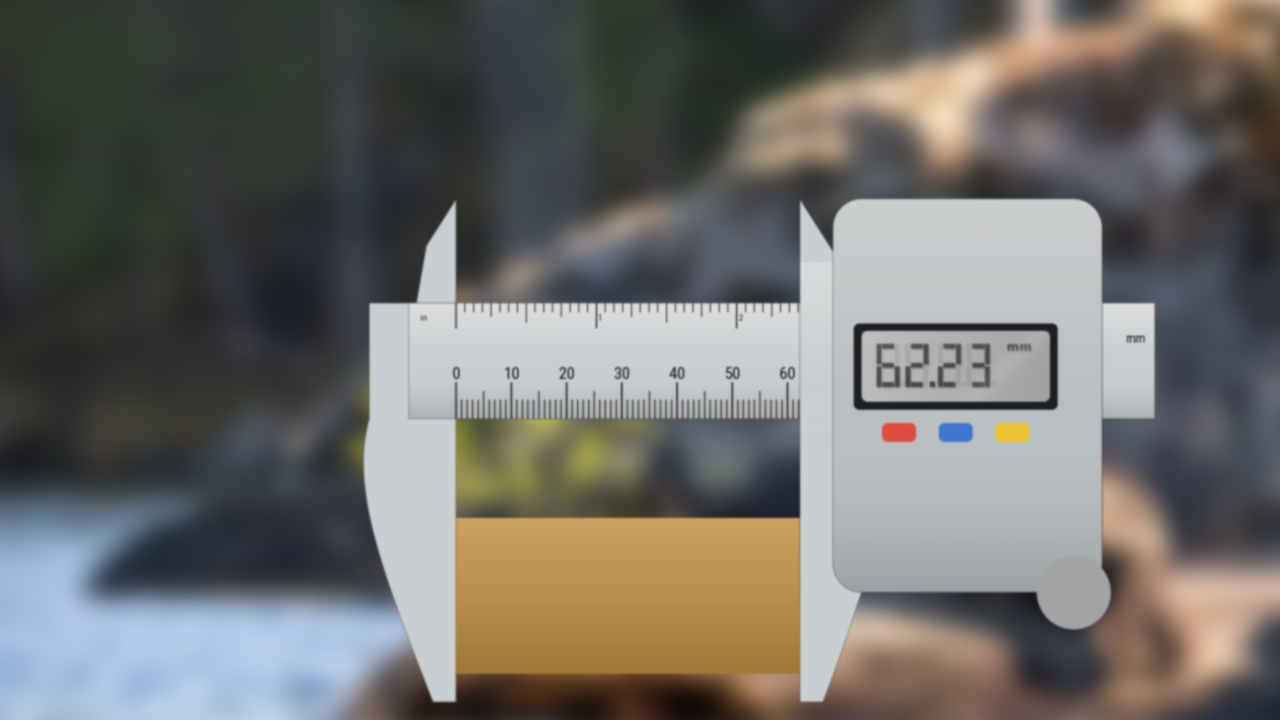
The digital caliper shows 62.23 mm
